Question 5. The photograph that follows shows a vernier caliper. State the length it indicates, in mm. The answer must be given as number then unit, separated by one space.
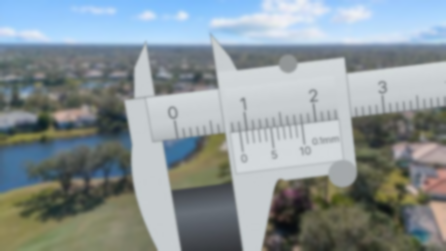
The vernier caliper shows 9.0 mm
